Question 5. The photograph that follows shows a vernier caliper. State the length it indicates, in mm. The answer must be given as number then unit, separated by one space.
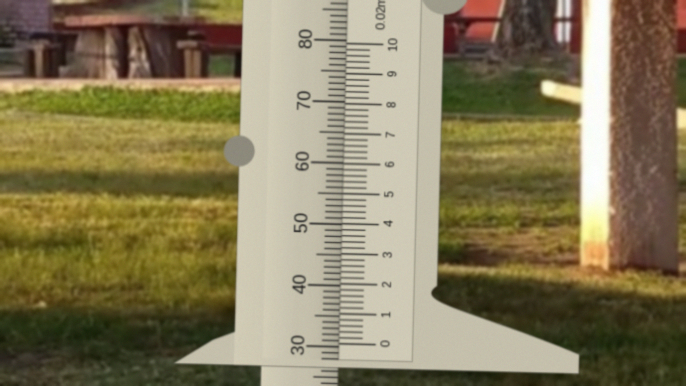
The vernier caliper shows 30.5 mm
